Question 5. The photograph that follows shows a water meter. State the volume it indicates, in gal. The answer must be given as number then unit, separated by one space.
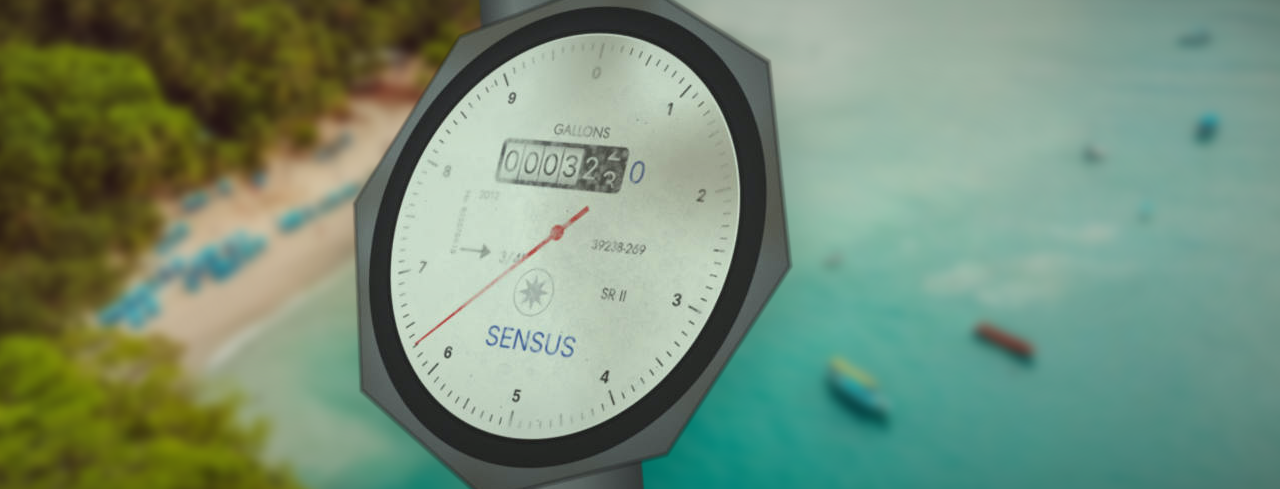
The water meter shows 3226.3 gal
